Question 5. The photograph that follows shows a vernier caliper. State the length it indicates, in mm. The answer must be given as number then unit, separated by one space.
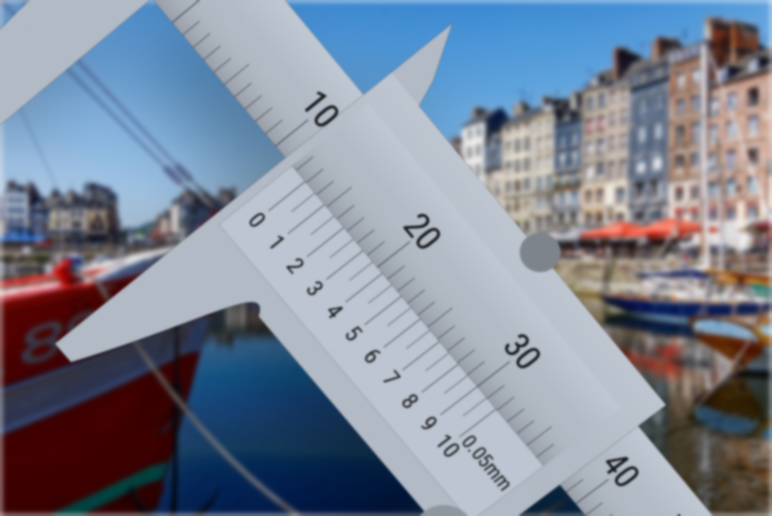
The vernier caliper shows 12.9 mm
